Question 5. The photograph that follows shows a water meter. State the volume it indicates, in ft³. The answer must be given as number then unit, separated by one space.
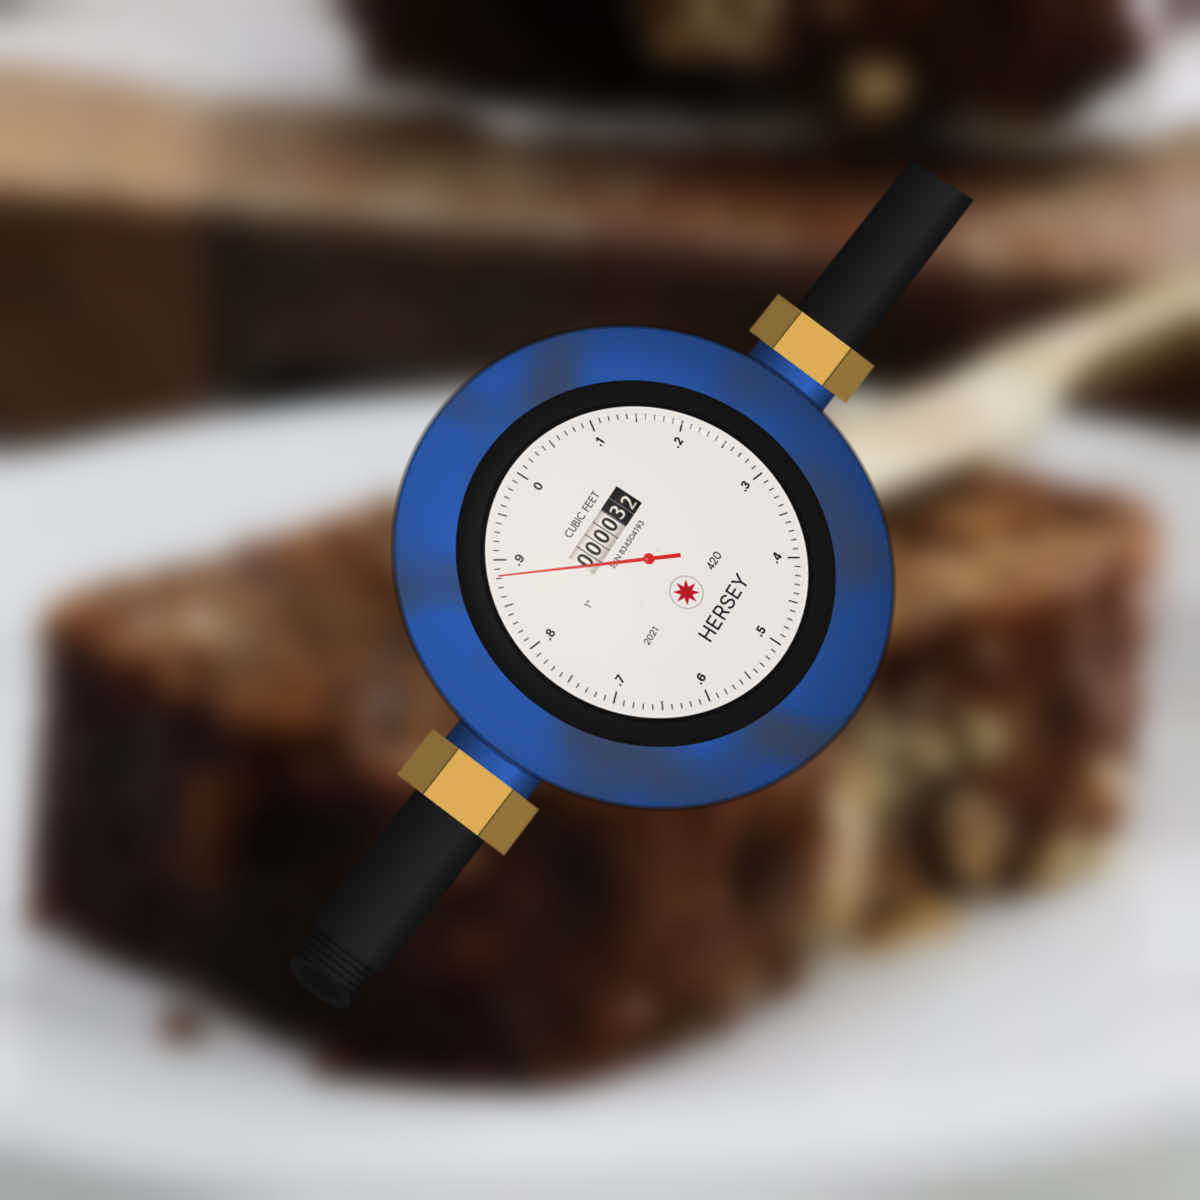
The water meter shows 31.88 ft³
